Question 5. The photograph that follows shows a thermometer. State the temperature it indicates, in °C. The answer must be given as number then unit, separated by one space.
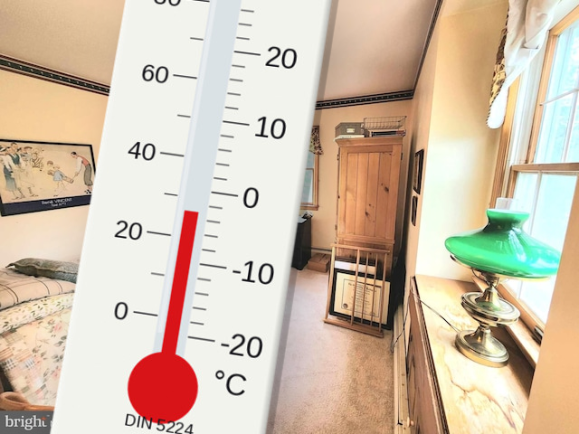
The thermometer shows -3 °C
